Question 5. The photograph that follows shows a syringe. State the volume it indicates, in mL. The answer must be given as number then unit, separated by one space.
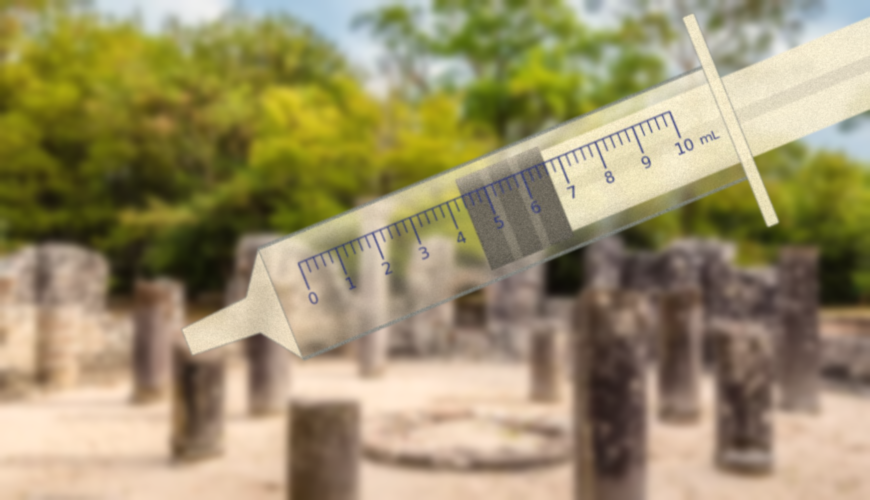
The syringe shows 4.4 mL
